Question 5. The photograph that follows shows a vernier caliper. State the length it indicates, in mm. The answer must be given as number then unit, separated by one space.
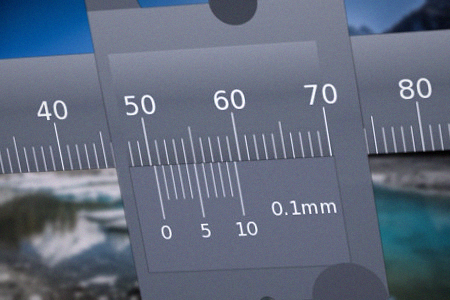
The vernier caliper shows 50.4 mm
